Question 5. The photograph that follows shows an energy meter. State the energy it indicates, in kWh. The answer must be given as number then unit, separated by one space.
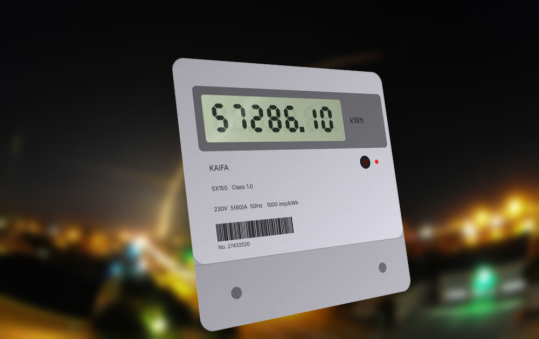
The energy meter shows 57286.10 kWh
